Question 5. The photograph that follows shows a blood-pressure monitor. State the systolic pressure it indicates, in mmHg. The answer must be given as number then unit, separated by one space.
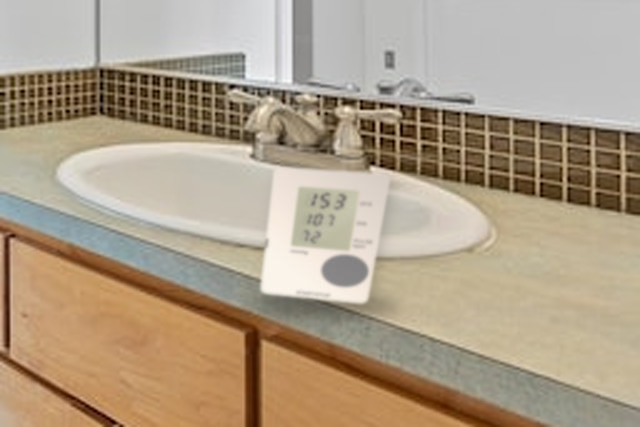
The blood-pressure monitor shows 153 mmHg
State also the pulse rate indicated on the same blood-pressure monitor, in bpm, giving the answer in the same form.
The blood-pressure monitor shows 72 bpm
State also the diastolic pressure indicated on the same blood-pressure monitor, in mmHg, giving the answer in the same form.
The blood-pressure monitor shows 107 mmHg
